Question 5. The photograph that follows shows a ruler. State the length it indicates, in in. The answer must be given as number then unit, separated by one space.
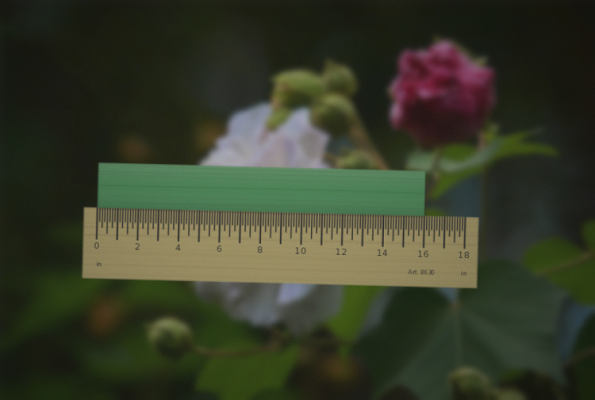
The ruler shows 16 in
